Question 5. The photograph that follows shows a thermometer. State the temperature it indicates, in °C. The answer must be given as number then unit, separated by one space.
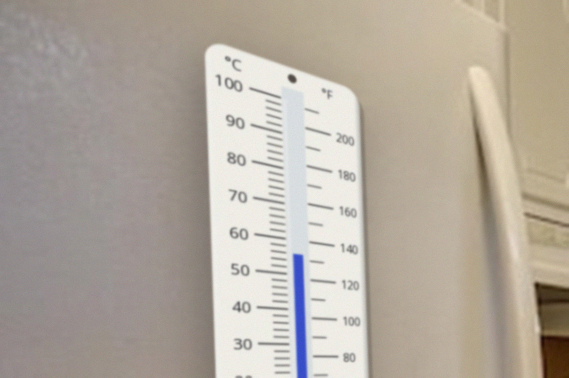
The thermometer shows 56 °C
